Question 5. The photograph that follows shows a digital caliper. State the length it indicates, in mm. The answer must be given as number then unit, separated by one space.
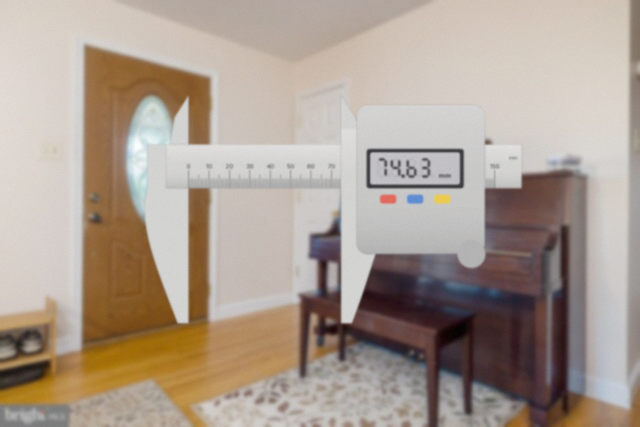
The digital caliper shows 74.63 mm
